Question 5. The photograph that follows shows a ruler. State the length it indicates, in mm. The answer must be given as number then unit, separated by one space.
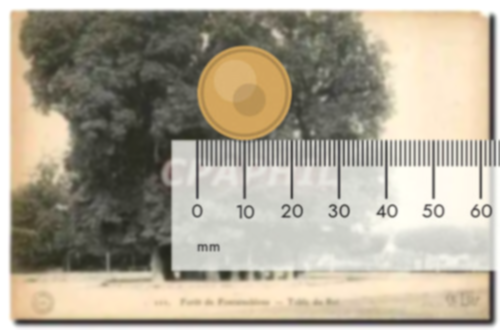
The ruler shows 20 mm
